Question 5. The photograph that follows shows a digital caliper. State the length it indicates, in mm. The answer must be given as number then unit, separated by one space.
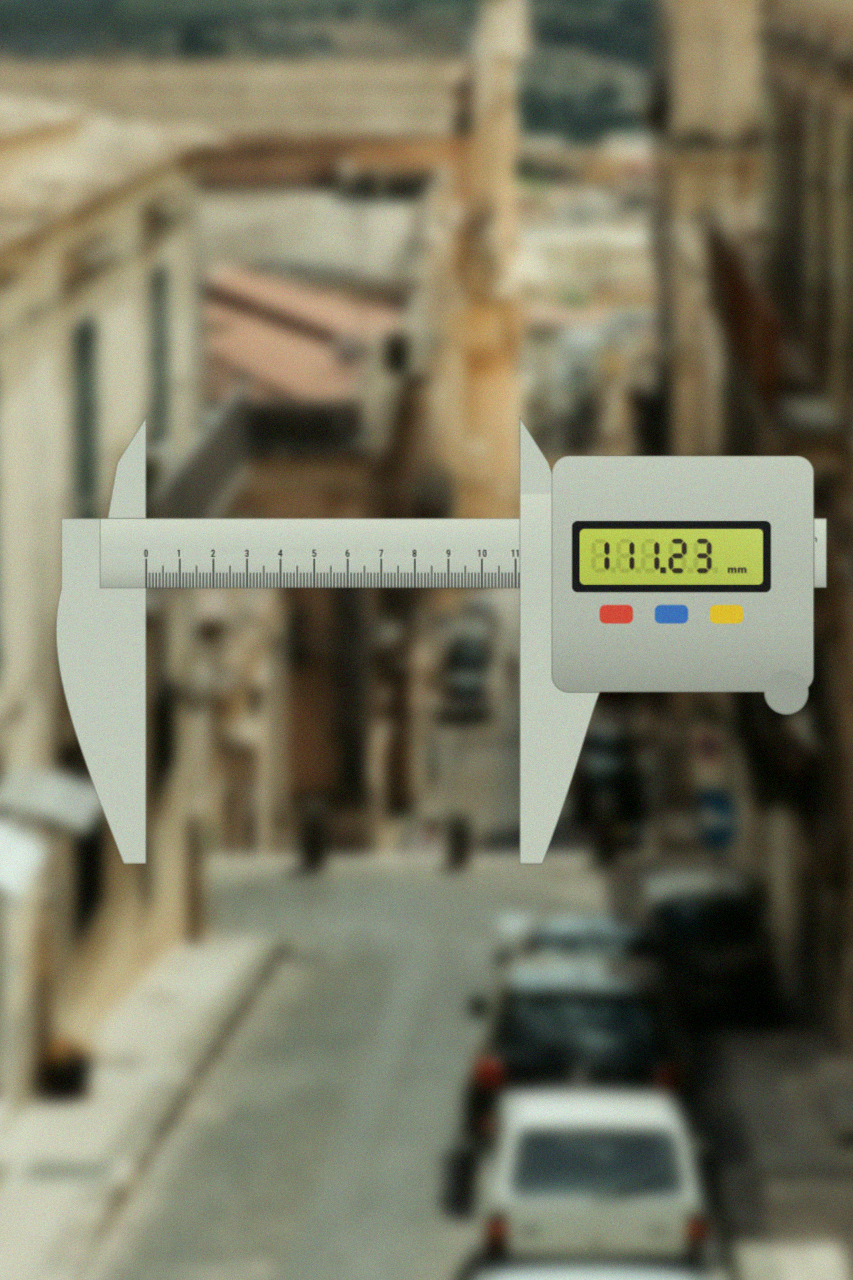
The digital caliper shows 111.23 mm
